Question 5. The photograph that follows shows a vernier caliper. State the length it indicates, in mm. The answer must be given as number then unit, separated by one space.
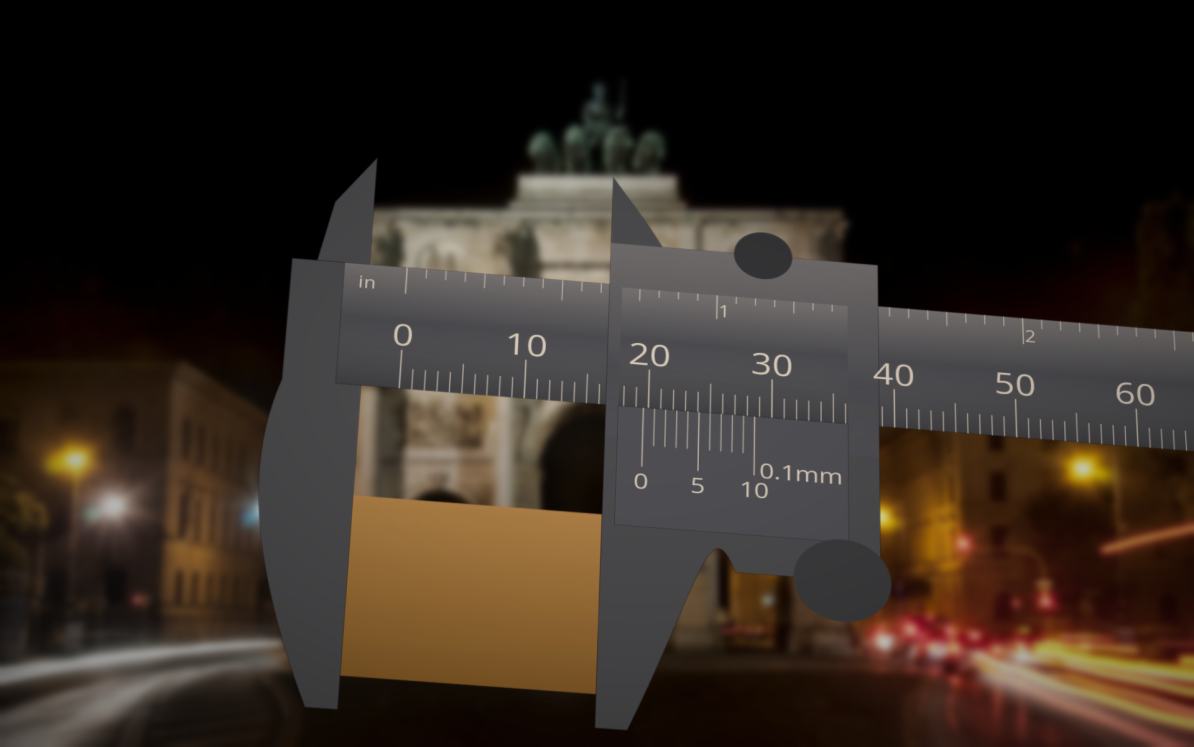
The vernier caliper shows 19.6 mm
